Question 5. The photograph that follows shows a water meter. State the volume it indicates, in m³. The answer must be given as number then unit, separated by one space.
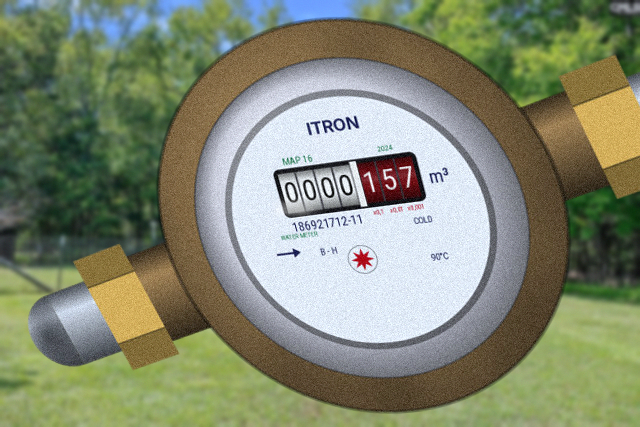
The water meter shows 0.157 m³
